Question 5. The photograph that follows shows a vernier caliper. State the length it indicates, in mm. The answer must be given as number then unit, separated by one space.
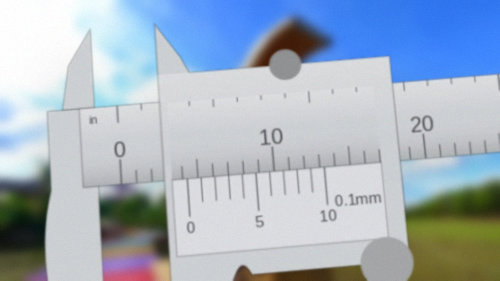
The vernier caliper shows 4.3 mm
